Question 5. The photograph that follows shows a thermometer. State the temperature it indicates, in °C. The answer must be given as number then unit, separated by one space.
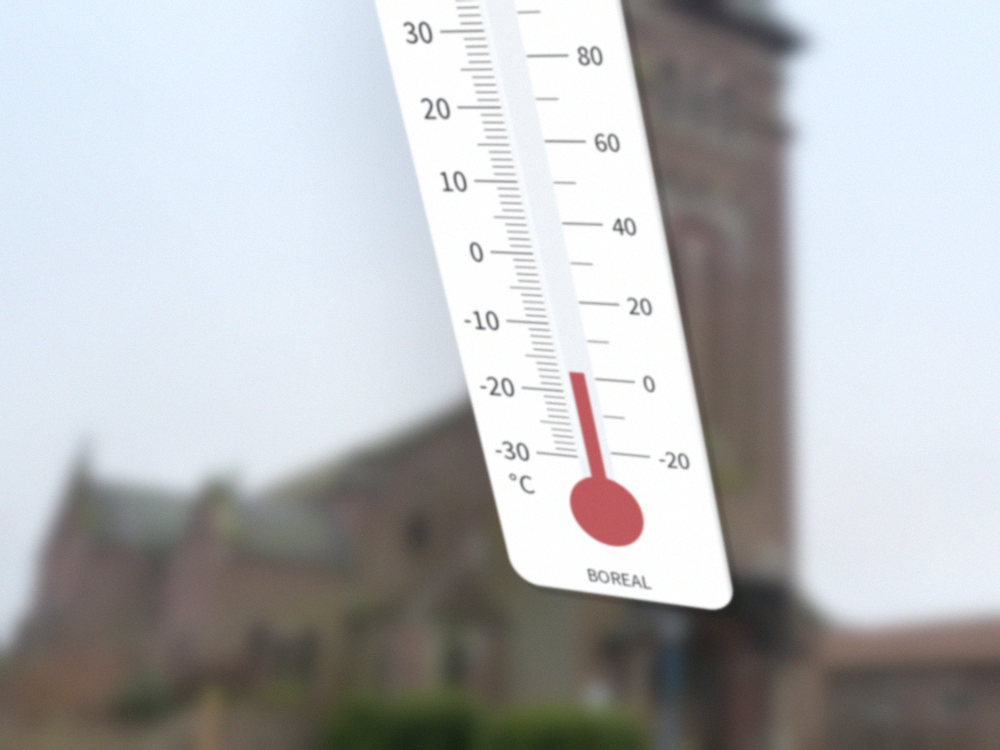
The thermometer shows -17 °C
